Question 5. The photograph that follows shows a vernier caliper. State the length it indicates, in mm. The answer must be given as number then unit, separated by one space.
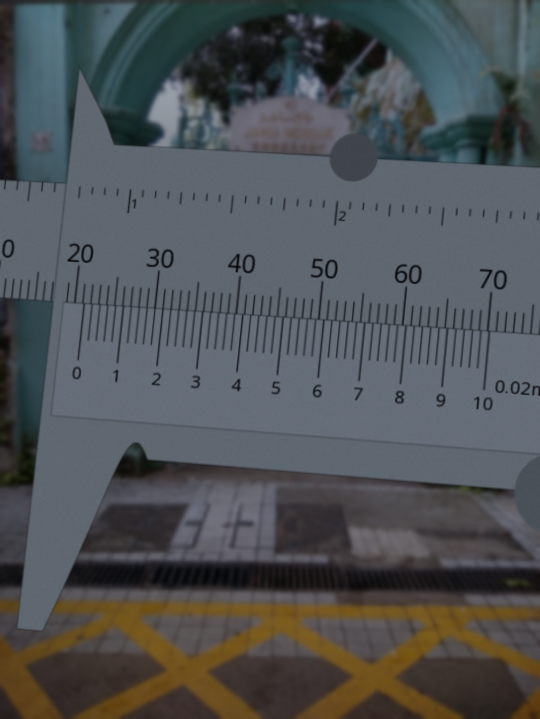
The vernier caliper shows 21.2 mm
